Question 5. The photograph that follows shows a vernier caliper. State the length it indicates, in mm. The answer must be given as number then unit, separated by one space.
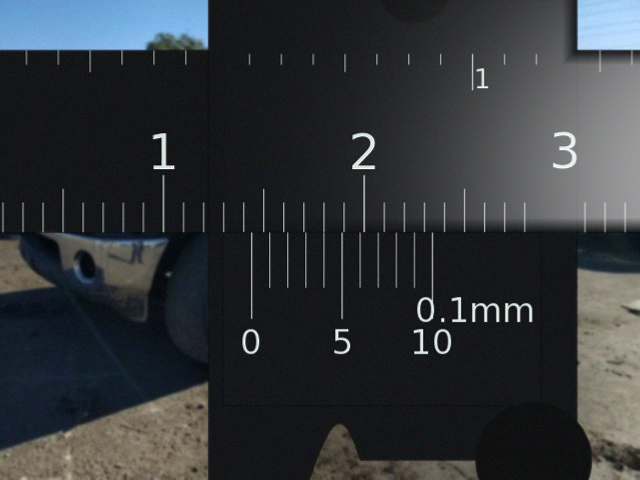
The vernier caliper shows 14.4 mm
